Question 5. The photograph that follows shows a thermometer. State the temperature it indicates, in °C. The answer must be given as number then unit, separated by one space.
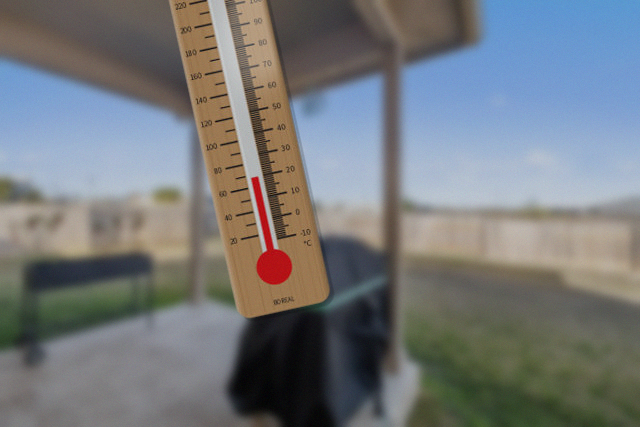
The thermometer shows 20 °C
